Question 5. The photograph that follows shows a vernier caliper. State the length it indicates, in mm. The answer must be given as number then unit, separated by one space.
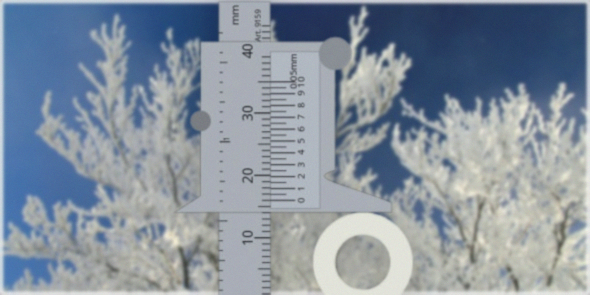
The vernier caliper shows 16.0 mm
